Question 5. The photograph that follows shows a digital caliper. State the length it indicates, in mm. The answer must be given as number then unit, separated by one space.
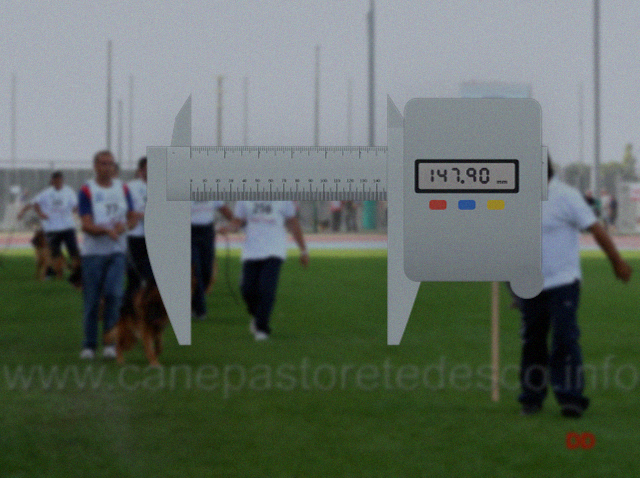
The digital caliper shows 147.90 mm
